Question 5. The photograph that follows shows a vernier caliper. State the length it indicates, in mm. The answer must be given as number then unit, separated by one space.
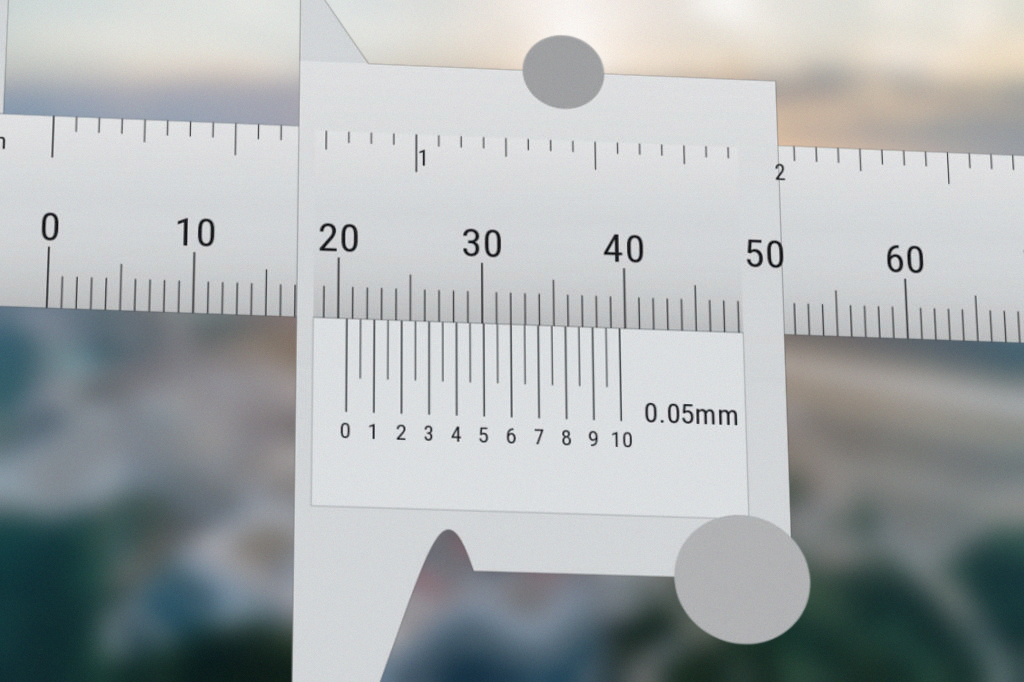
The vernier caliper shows 20.6 mm
